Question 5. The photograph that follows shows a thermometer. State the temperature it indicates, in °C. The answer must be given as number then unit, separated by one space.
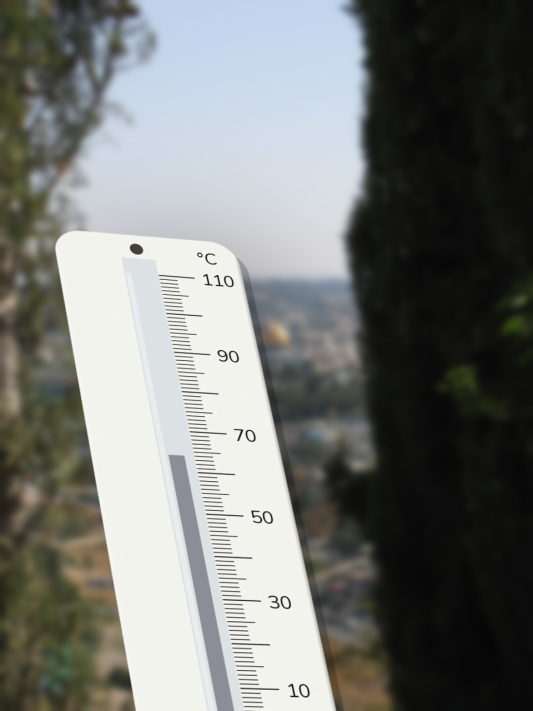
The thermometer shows 64 °C
